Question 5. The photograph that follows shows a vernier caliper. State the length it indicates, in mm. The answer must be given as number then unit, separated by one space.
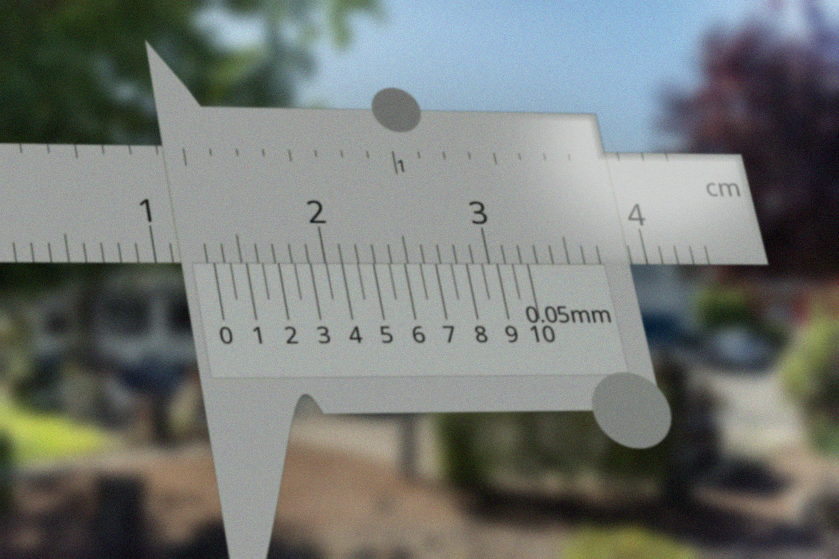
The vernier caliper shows 13.4 mm
